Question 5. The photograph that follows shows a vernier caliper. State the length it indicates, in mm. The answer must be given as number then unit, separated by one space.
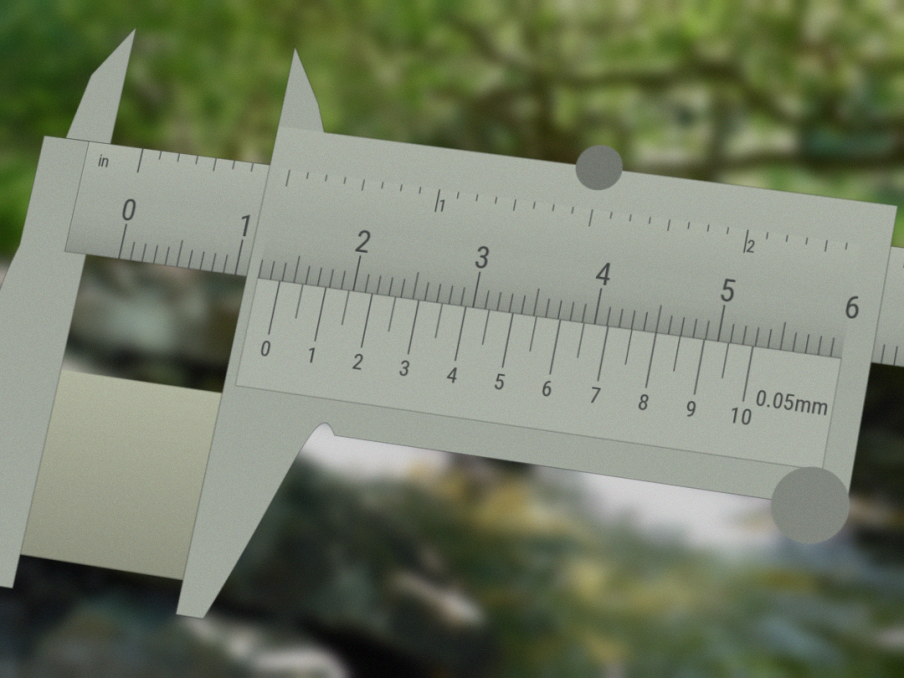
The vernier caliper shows 13.8 mm
